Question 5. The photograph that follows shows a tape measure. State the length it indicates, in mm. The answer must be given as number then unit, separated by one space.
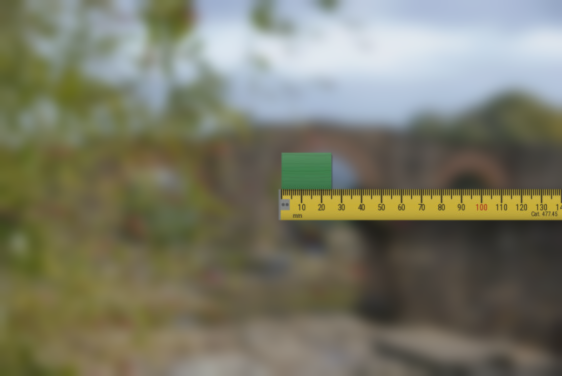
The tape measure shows 25 mm
